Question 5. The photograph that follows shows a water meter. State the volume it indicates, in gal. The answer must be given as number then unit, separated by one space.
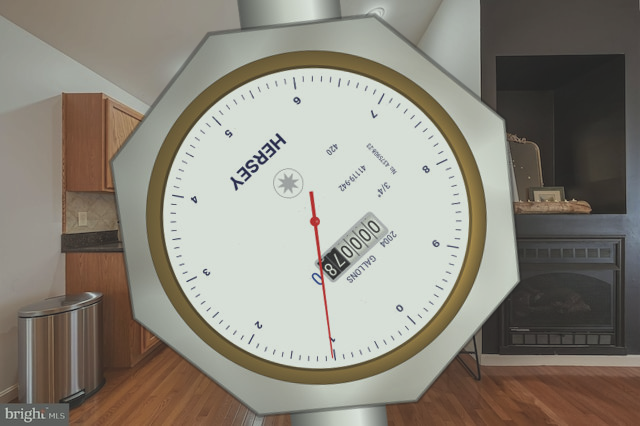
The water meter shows 781.0 gal
